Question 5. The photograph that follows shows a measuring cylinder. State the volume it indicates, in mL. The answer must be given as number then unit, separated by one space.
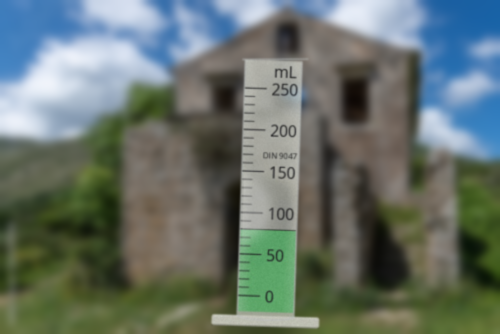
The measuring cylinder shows 80 mL
